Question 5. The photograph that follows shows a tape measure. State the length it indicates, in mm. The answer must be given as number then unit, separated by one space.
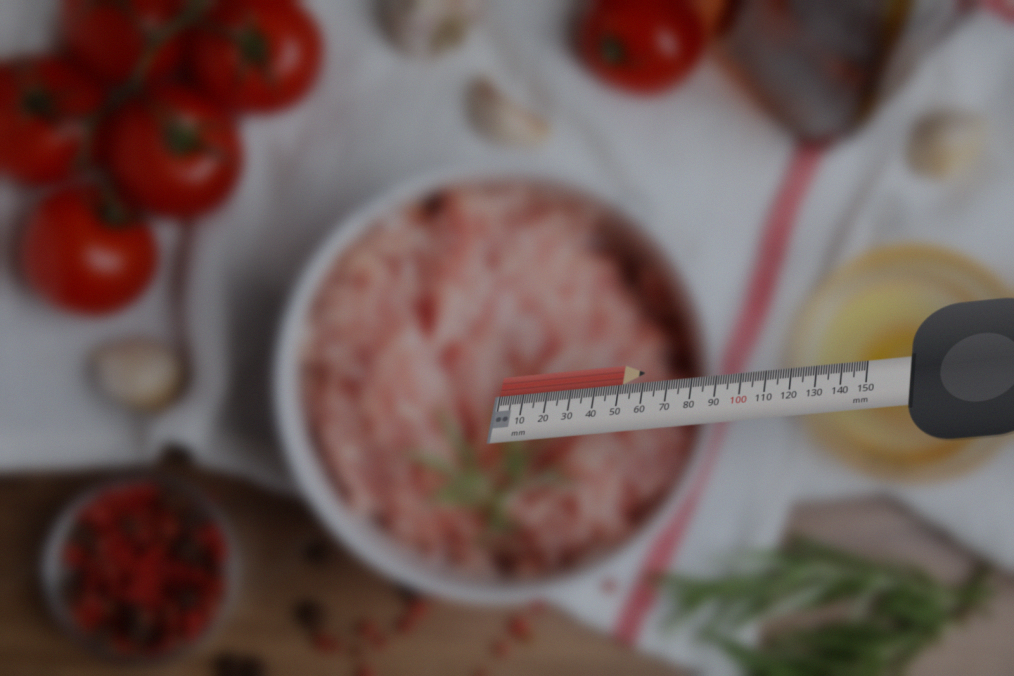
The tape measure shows 60 mm
